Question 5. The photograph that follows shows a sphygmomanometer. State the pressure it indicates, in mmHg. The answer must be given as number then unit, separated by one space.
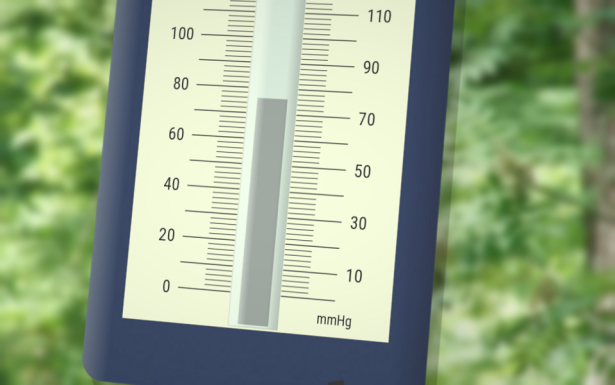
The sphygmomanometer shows 76 mmHg
